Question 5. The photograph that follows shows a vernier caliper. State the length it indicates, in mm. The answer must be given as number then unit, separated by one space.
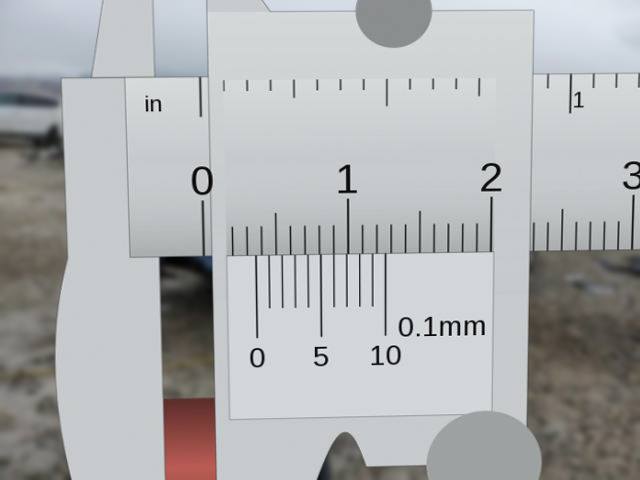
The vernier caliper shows 3.6 mm
